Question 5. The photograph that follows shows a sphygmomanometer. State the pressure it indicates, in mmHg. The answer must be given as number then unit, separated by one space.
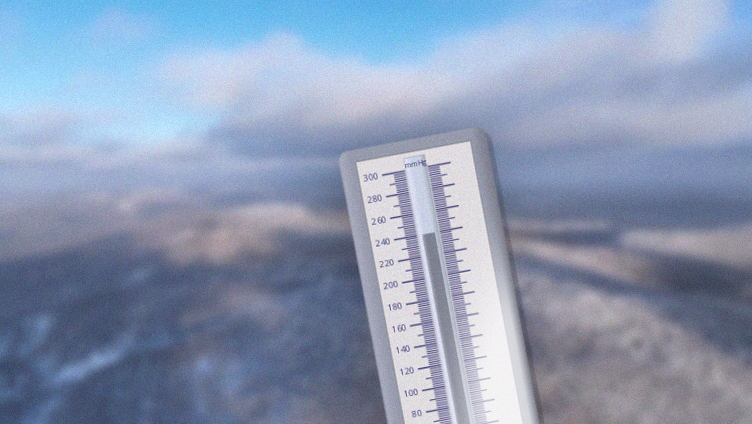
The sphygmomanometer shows 240 mmHg
